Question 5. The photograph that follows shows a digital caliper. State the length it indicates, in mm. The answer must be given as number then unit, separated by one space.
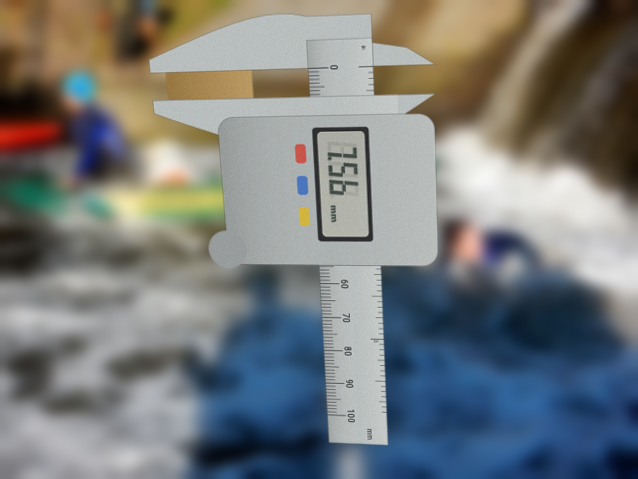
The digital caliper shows 7.56 mm
